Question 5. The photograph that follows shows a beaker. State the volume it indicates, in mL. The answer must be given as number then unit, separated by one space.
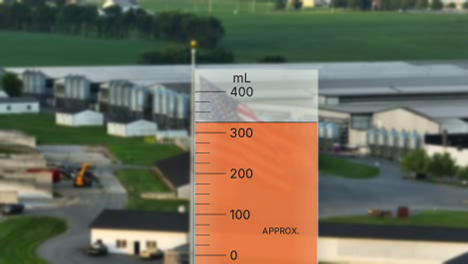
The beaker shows 325 mL
